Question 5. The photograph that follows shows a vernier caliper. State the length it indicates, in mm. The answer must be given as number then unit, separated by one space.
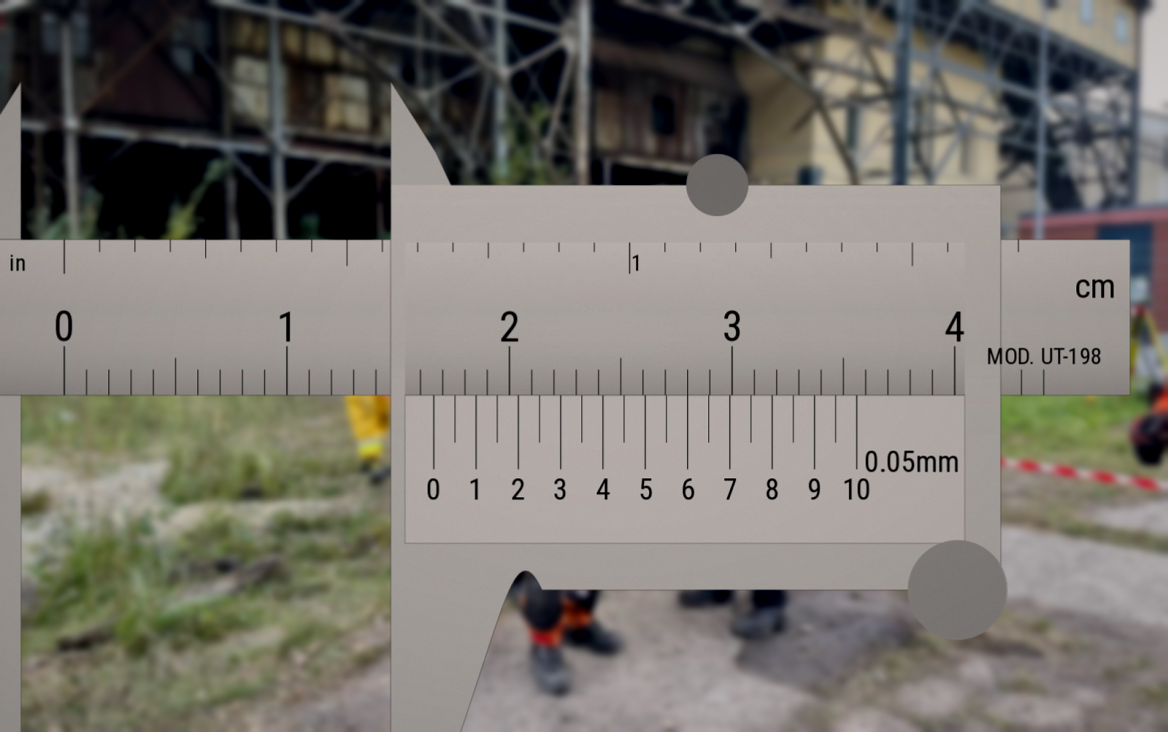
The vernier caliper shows 16.60 mm
